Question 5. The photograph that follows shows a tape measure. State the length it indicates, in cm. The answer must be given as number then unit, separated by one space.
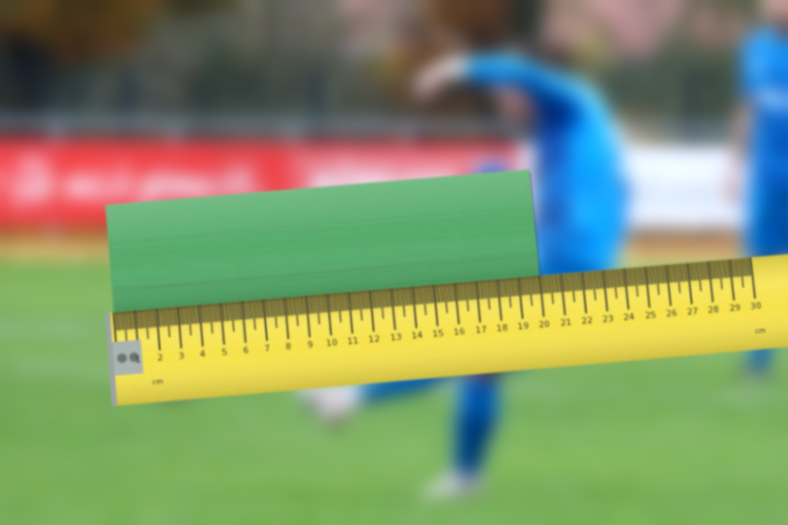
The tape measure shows 20 cm
